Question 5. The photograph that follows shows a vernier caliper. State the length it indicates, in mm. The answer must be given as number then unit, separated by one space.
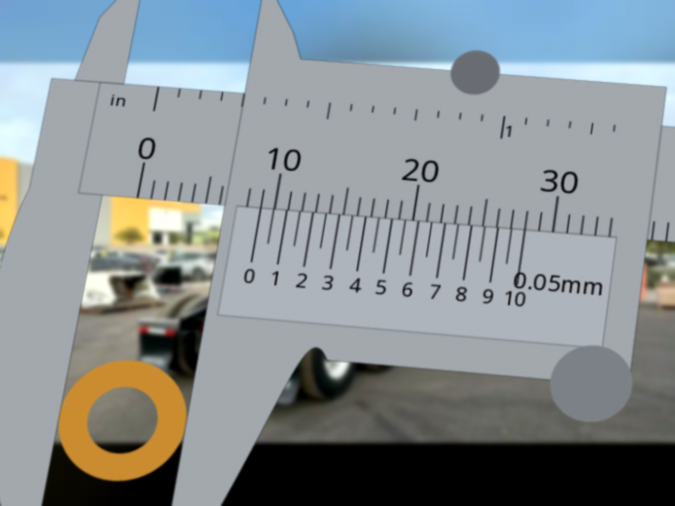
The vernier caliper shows 9.0 mm
